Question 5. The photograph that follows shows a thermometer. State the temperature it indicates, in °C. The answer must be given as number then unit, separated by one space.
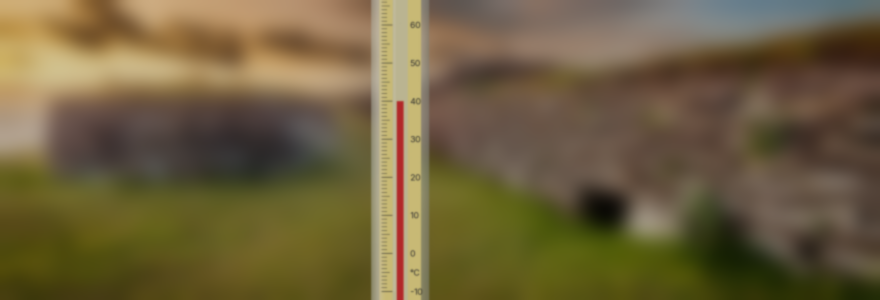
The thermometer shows 40 °C
